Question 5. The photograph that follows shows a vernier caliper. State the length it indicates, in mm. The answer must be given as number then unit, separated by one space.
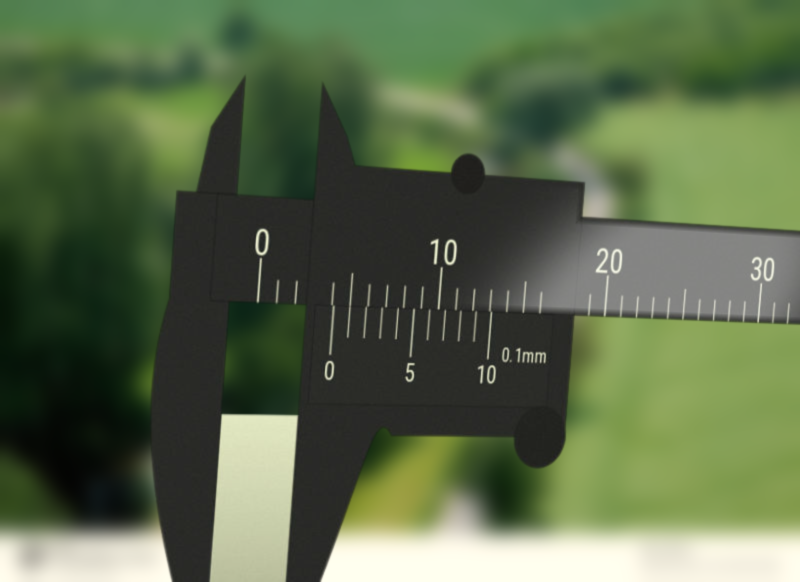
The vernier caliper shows 4.1 mm
